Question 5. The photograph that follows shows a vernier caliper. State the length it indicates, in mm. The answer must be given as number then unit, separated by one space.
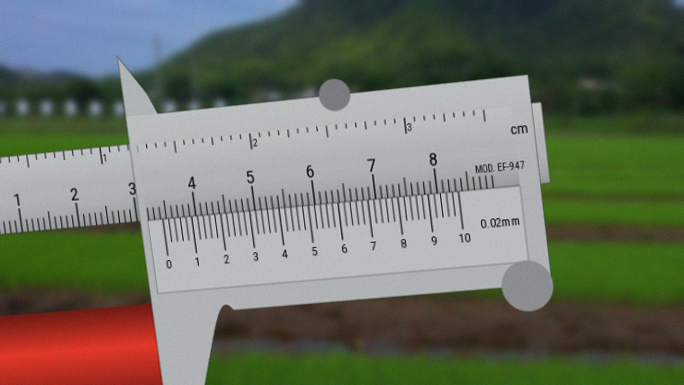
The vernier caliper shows 34.4 mm
